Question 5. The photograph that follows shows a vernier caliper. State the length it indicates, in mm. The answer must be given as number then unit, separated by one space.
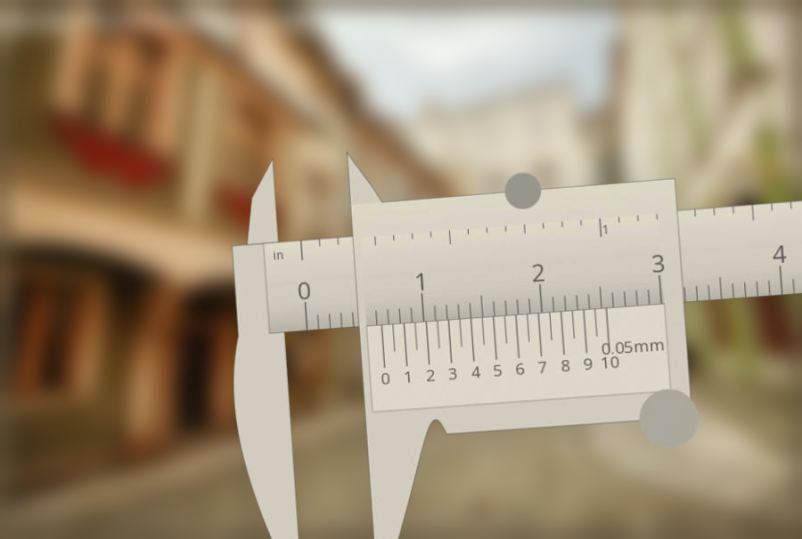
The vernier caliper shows 6.4 mm
